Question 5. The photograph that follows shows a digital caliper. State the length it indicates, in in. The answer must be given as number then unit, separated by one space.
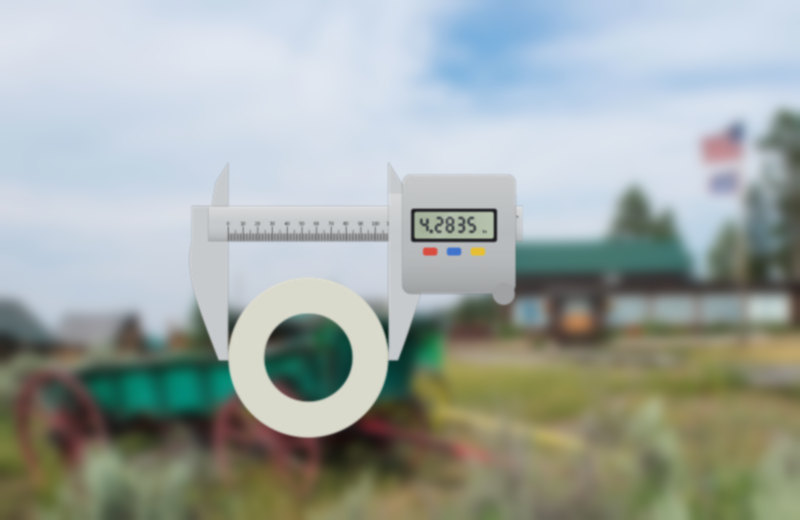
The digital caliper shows 4.2835 in
